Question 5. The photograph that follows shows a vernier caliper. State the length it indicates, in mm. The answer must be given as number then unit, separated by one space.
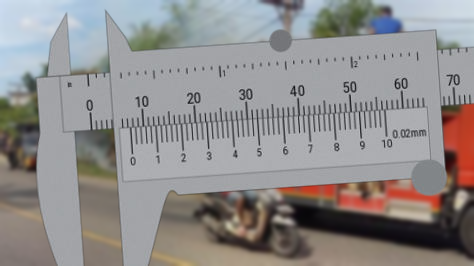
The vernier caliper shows 7.5 mm
